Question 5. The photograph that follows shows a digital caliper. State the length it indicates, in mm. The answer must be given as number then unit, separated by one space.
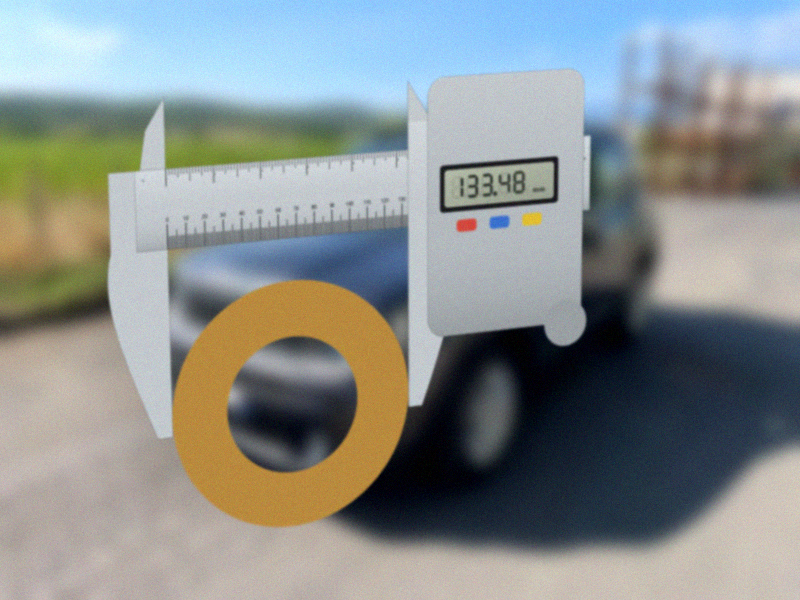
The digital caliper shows 133.48 mm
